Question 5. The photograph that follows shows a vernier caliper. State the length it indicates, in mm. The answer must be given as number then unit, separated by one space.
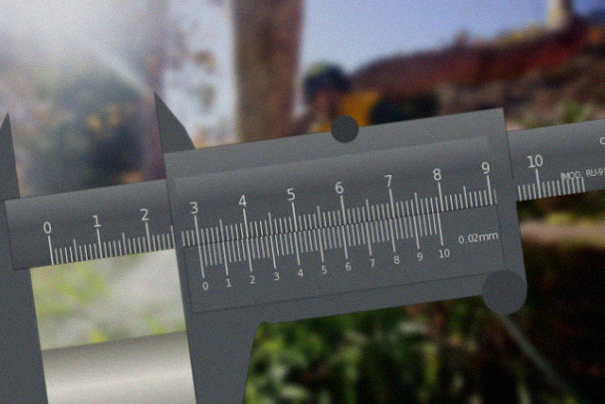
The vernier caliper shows 30.0 mm
